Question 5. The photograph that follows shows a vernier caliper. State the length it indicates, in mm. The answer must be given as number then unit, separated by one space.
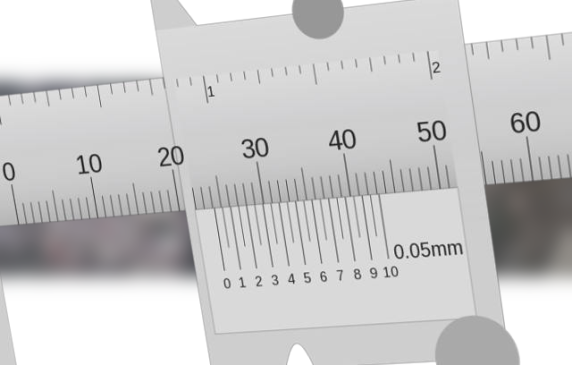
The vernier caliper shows 24.2 mm
